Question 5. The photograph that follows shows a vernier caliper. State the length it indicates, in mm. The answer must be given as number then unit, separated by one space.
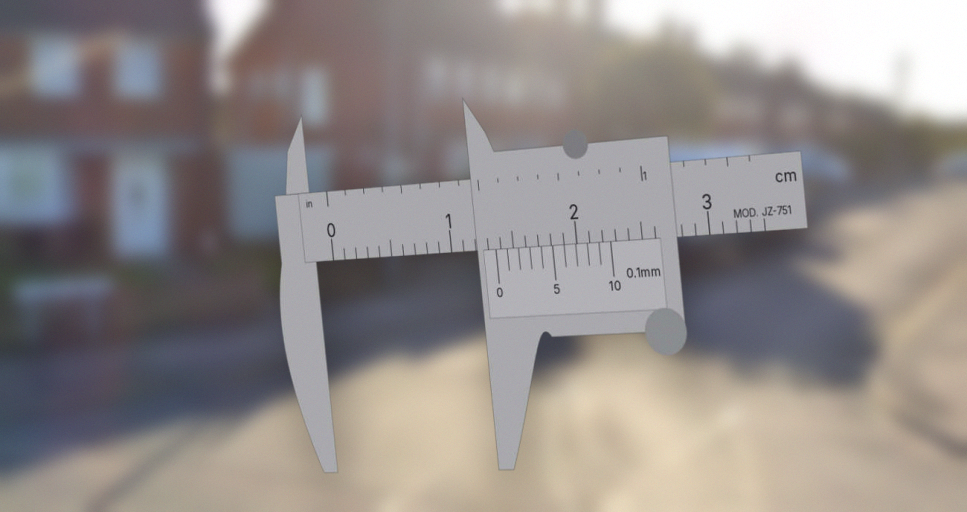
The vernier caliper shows 13.6 mm
